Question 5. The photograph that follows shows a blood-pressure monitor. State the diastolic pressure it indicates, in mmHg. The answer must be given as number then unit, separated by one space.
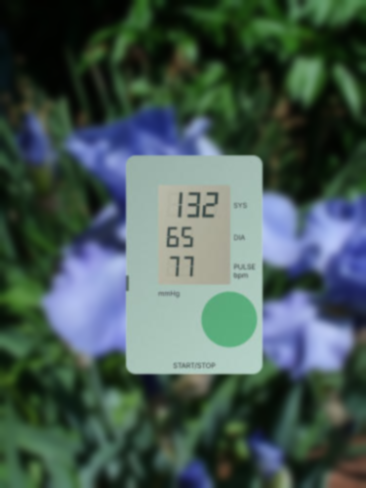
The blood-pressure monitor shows 65 mmHg
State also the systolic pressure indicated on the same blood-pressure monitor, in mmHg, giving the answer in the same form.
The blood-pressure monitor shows 132 mmHg
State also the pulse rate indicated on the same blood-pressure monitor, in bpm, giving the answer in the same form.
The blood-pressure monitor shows 77 bpm
